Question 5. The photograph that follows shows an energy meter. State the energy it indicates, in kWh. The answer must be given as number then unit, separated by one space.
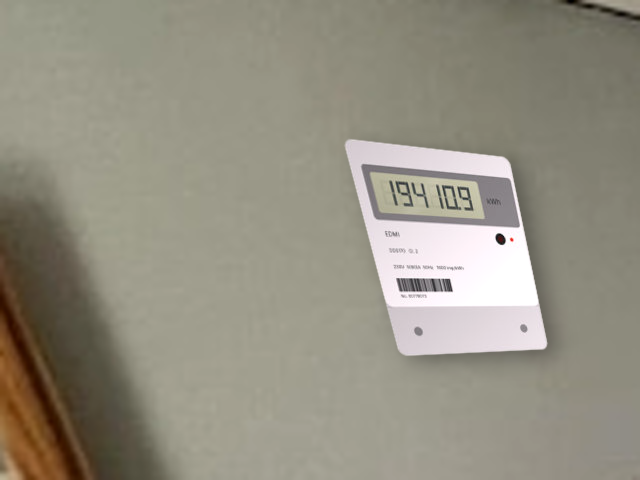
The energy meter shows 19410.9 kWh
